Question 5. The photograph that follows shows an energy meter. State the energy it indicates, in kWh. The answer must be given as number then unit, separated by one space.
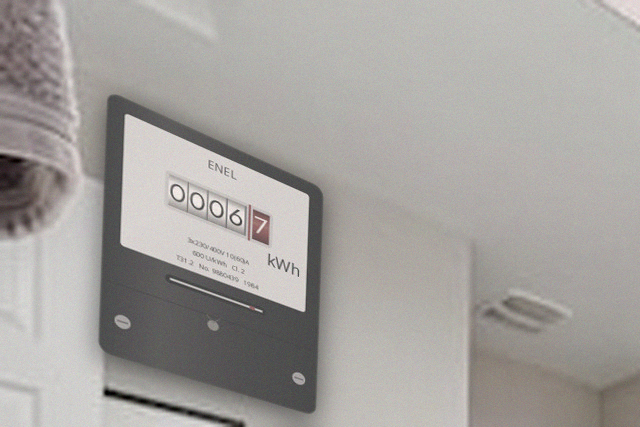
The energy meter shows 6.7 kWh
